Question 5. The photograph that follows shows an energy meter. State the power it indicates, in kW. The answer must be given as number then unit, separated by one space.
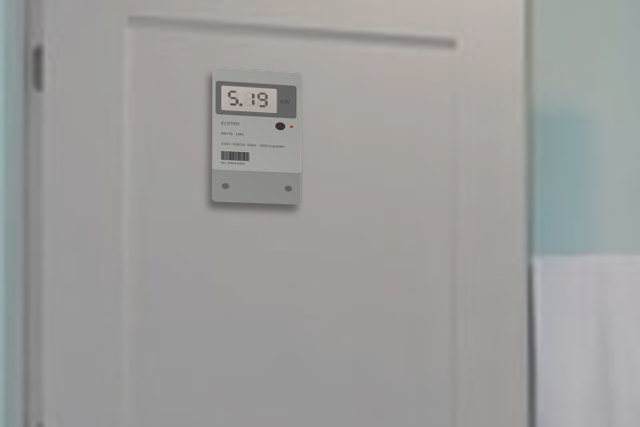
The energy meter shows 5.19 kW
